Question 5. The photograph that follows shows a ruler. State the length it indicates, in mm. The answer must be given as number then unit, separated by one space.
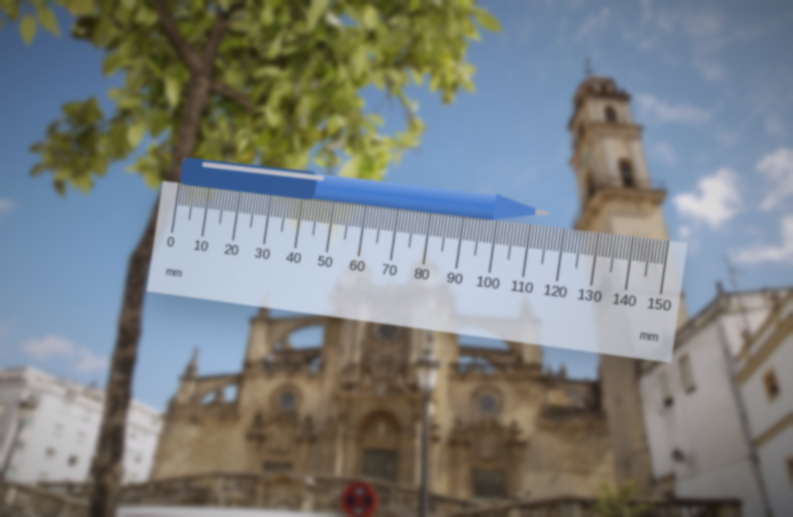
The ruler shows 115 mm
